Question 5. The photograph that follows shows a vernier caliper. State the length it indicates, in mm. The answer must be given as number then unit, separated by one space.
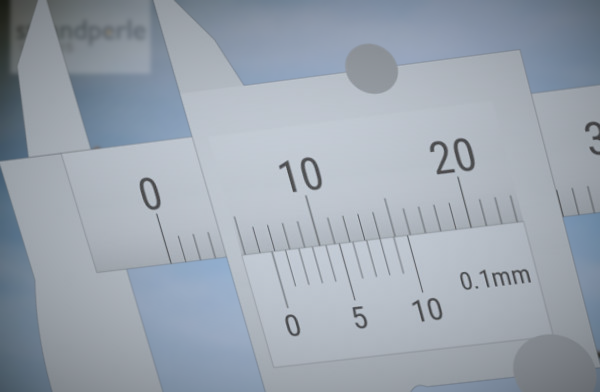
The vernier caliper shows 6.8 mm
